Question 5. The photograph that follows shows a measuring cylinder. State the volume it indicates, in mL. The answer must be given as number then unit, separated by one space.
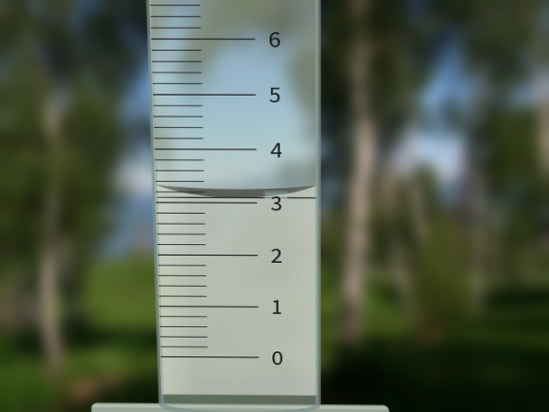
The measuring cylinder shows 3.1 mL
